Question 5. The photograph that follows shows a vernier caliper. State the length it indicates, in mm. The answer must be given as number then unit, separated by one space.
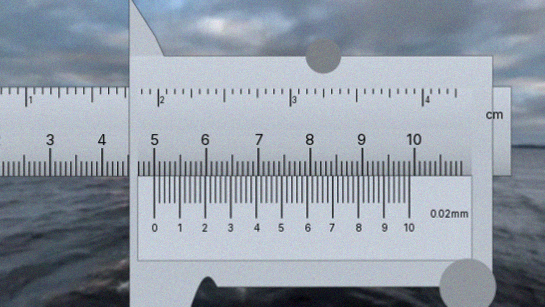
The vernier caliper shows 50.0 mm
